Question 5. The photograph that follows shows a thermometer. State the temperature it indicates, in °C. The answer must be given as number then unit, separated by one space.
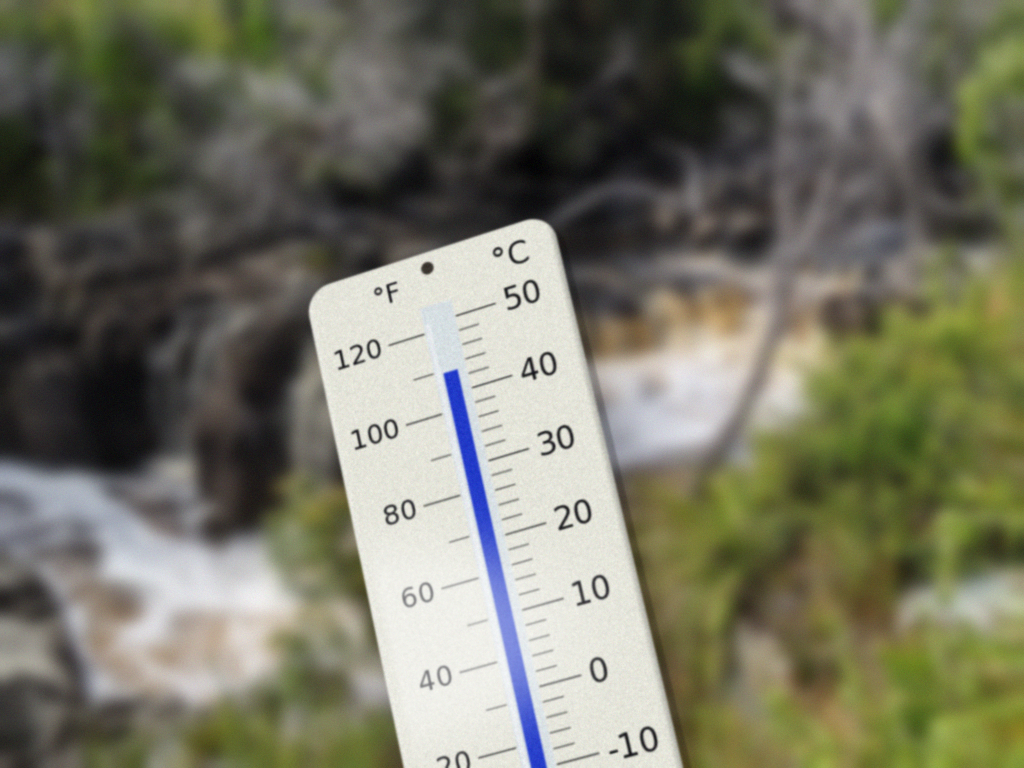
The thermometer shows 43 °C
